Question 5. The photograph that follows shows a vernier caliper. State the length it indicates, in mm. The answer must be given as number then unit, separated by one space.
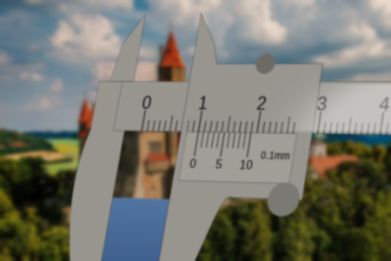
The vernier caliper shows 10.0 mm
